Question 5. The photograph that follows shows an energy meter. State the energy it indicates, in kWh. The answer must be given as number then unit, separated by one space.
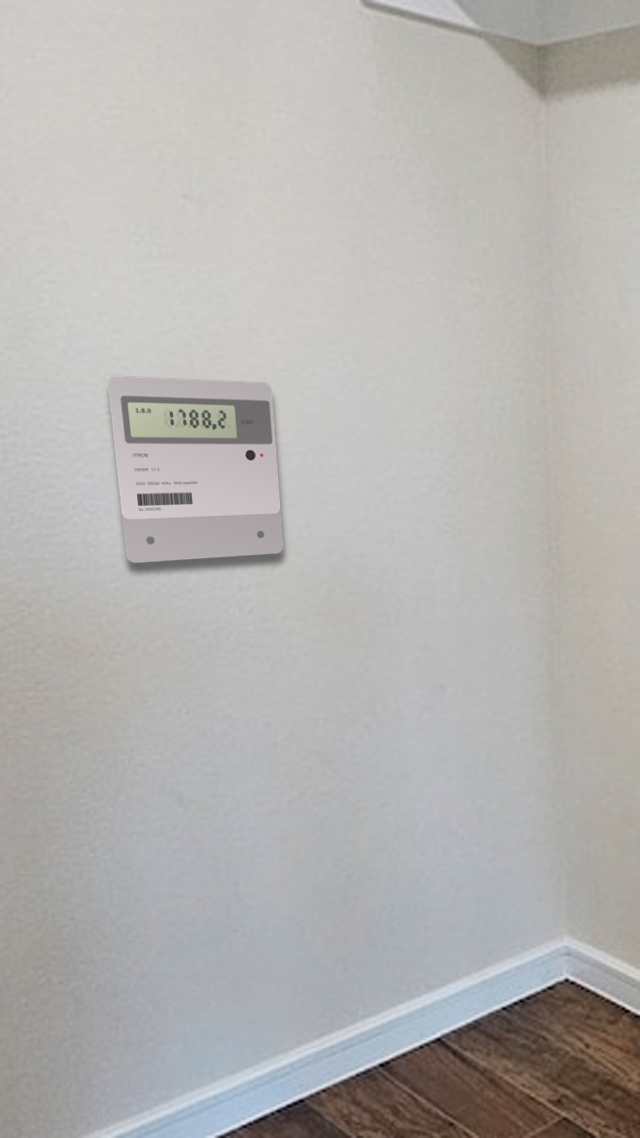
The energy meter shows 1788.2 kWh
